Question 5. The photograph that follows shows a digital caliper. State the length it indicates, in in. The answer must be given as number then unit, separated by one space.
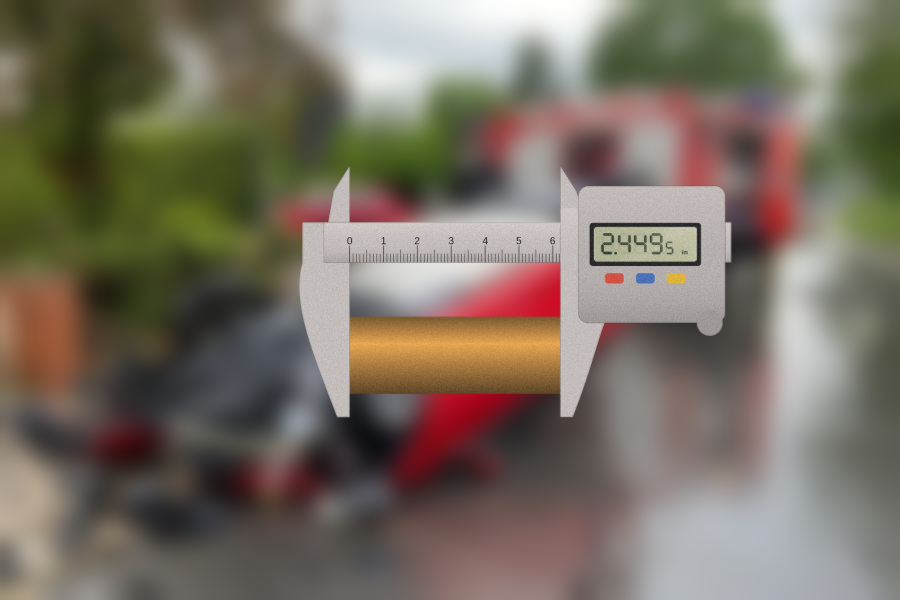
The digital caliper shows 2.4495 in
